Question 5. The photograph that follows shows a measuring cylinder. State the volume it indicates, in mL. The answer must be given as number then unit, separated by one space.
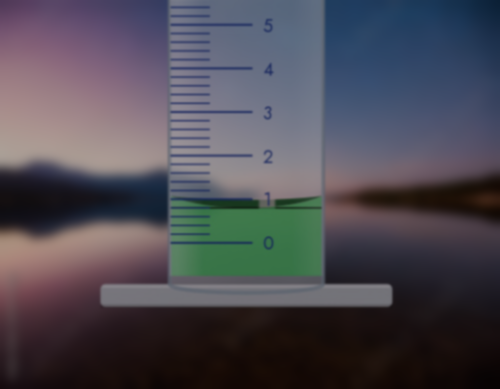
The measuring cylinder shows 0.8 mL
